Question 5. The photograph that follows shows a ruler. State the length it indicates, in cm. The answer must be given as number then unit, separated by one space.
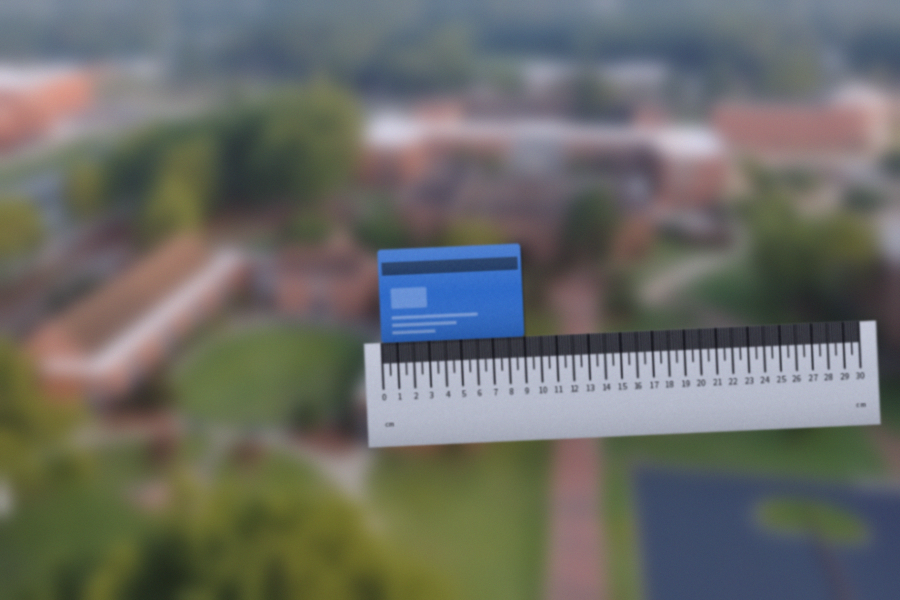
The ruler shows 9 cm
